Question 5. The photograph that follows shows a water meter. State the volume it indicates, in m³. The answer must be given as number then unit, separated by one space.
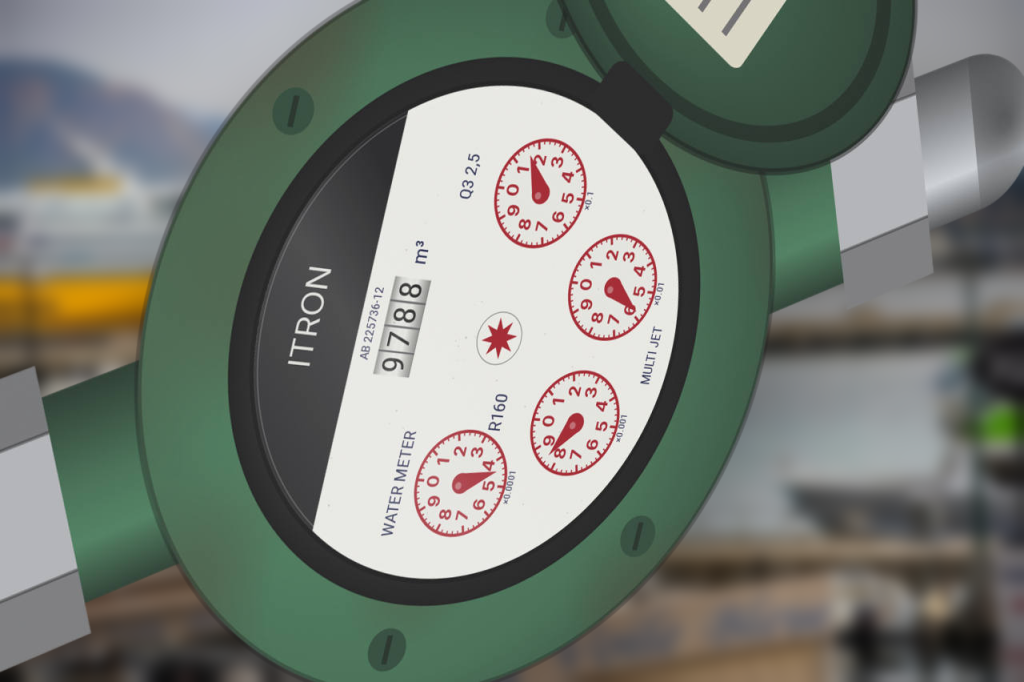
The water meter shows 9788.1584 m³
